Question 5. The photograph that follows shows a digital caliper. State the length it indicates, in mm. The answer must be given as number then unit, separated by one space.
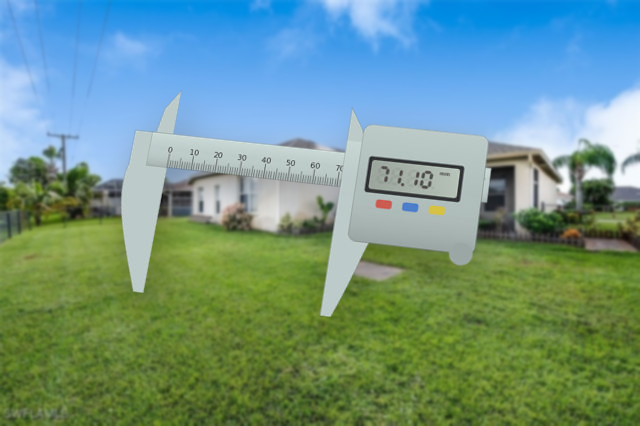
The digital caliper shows 71.10 mm
